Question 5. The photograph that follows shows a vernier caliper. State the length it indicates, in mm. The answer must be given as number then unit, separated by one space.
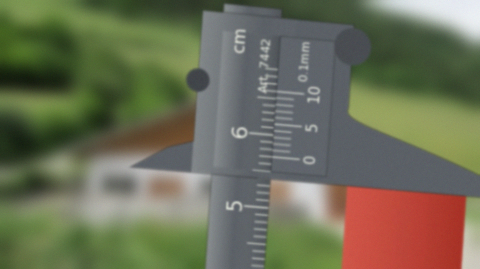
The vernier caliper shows 57.0 mm
